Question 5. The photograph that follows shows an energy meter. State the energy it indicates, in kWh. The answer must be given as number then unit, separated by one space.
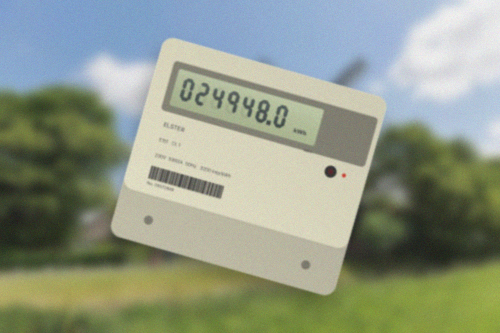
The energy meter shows 24948.0 kWh
